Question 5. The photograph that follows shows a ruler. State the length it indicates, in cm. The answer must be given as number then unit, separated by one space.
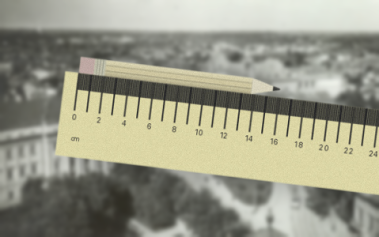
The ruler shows 16 cm
